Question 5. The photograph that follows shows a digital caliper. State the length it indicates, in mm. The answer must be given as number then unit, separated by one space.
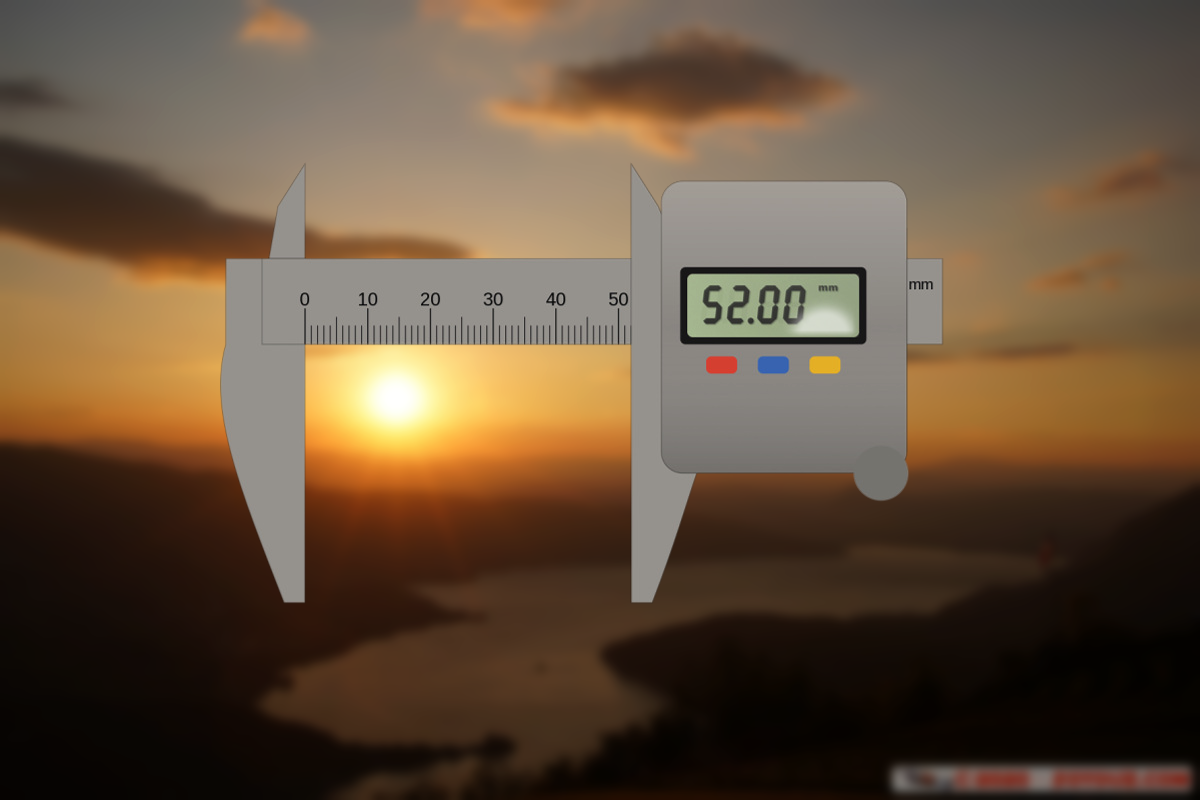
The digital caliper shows 52.00 mm
